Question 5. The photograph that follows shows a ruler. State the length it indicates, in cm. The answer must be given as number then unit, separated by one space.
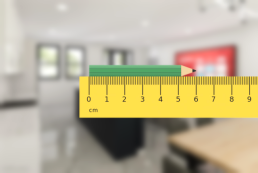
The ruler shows 6 cm
